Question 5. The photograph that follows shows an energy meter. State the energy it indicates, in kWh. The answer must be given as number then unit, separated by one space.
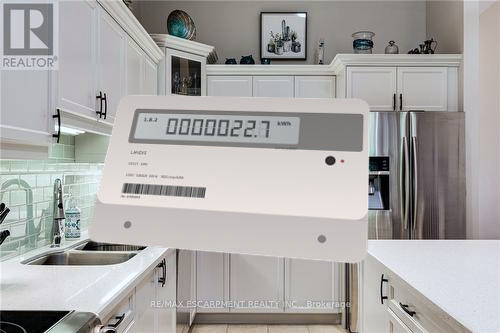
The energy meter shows 22.7 kWh
